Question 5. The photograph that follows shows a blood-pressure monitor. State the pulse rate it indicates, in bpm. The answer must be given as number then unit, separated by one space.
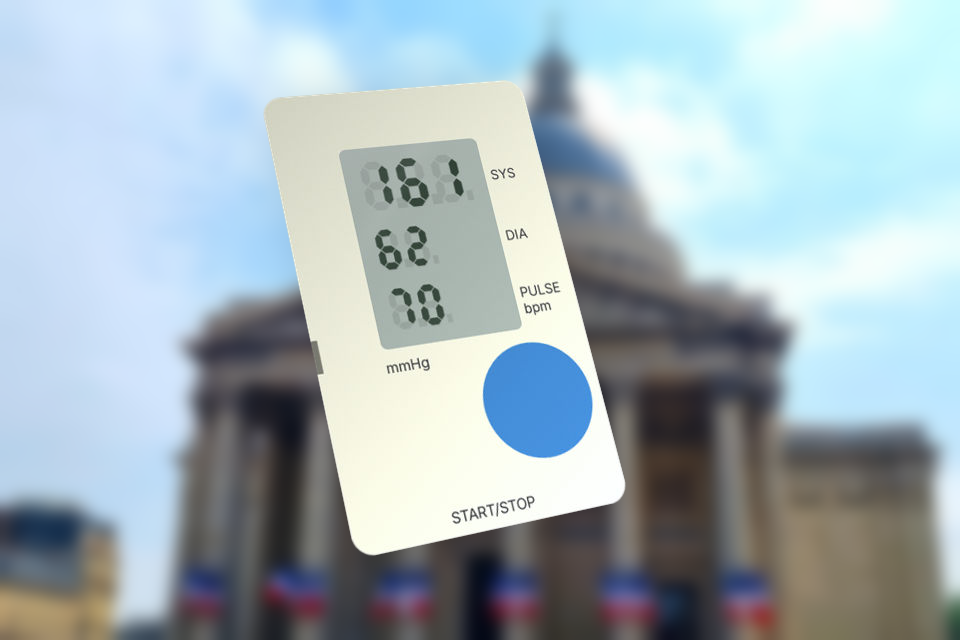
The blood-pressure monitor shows 70 bpm
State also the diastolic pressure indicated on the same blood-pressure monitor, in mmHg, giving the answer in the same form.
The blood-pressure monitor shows 62 mmHg
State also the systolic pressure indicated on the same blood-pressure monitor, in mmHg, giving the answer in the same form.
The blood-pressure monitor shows 161 mmHg
